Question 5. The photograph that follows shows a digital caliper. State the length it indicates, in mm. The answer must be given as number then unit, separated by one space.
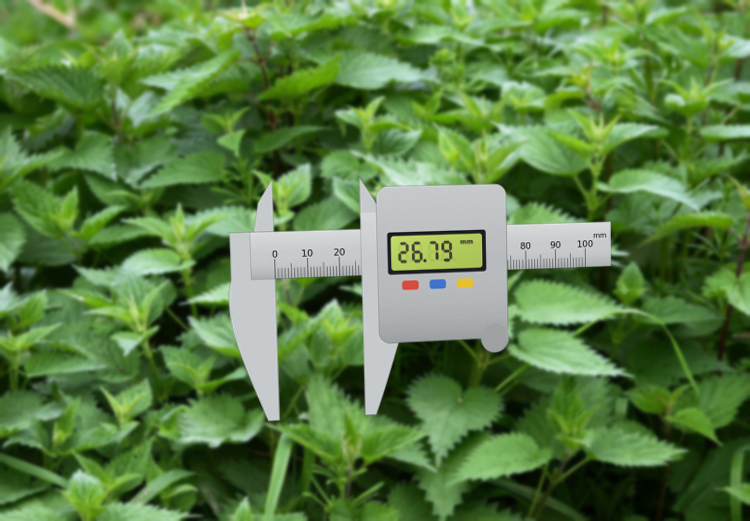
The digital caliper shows 26.79 mm
